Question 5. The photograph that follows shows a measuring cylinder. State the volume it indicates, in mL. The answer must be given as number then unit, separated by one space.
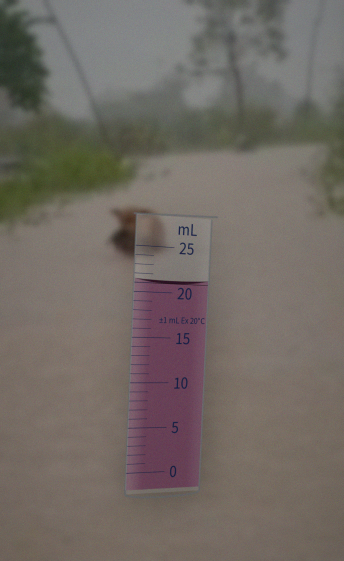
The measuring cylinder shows 21 mL
